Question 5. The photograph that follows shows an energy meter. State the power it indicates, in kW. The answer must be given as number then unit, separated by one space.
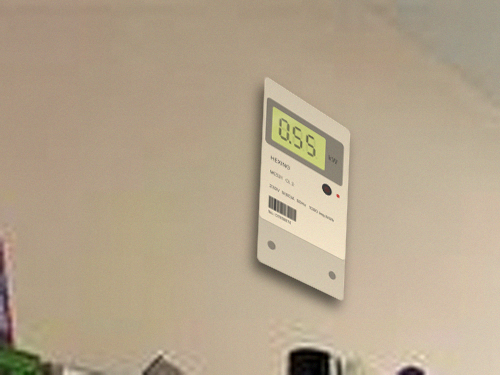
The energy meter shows 0.55 kW
